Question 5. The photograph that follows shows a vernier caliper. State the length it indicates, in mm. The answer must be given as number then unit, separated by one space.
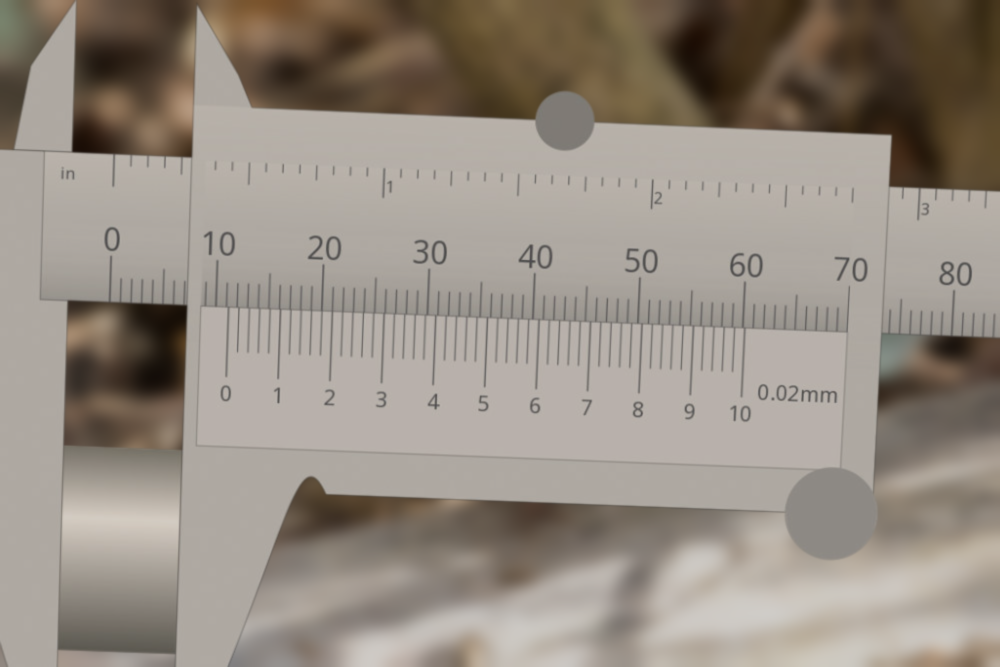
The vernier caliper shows 11.2 mm
